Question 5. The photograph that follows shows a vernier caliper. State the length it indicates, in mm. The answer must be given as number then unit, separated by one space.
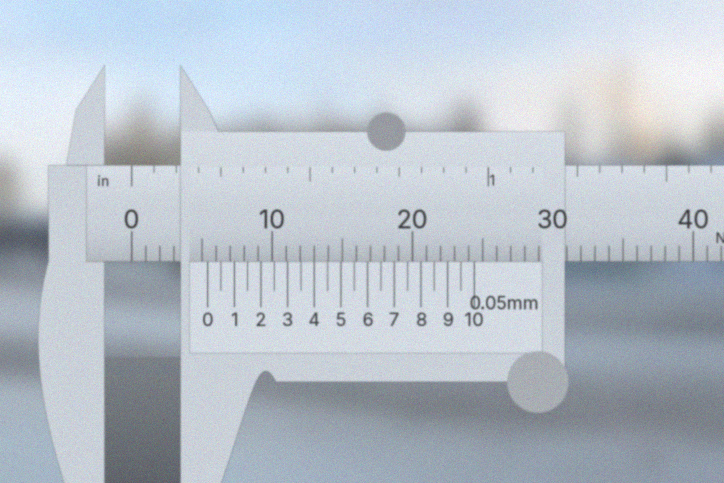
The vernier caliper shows 5.4 mm
